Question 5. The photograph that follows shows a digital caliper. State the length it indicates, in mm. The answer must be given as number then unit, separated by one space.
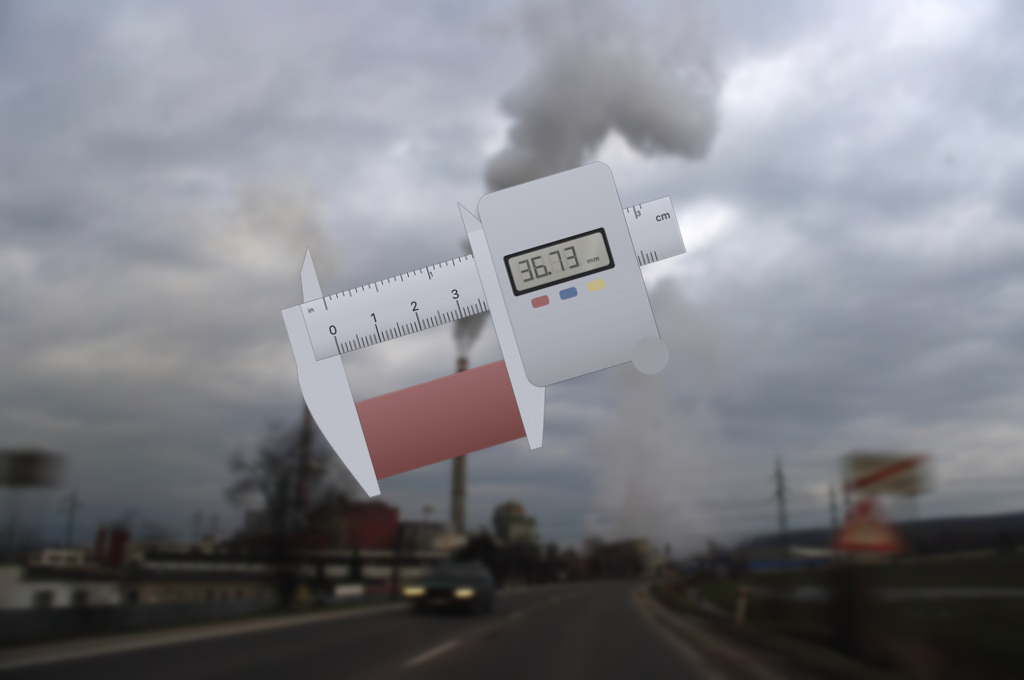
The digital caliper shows 36.73 mm
